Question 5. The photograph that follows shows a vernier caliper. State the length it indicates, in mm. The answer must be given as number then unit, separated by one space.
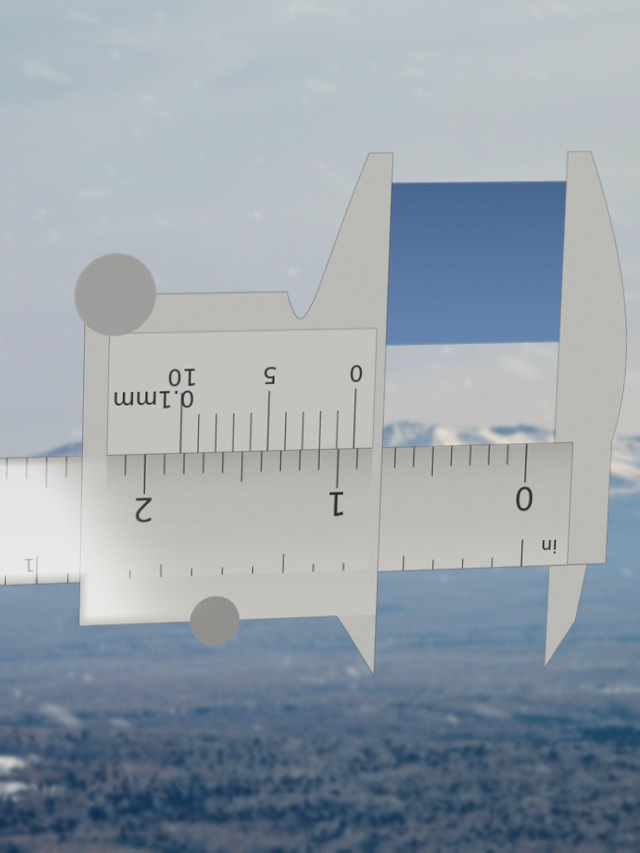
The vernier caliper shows 9.2 mm
